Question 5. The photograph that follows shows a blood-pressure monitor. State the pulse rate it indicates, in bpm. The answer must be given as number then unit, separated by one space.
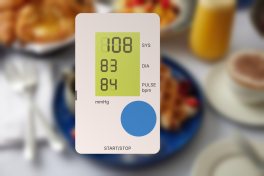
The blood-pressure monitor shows 84 bpm
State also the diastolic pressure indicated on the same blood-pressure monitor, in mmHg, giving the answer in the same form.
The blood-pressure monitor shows 83 mmHg
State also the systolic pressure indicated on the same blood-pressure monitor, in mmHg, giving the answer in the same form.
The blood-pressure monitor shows 108 mmHg
